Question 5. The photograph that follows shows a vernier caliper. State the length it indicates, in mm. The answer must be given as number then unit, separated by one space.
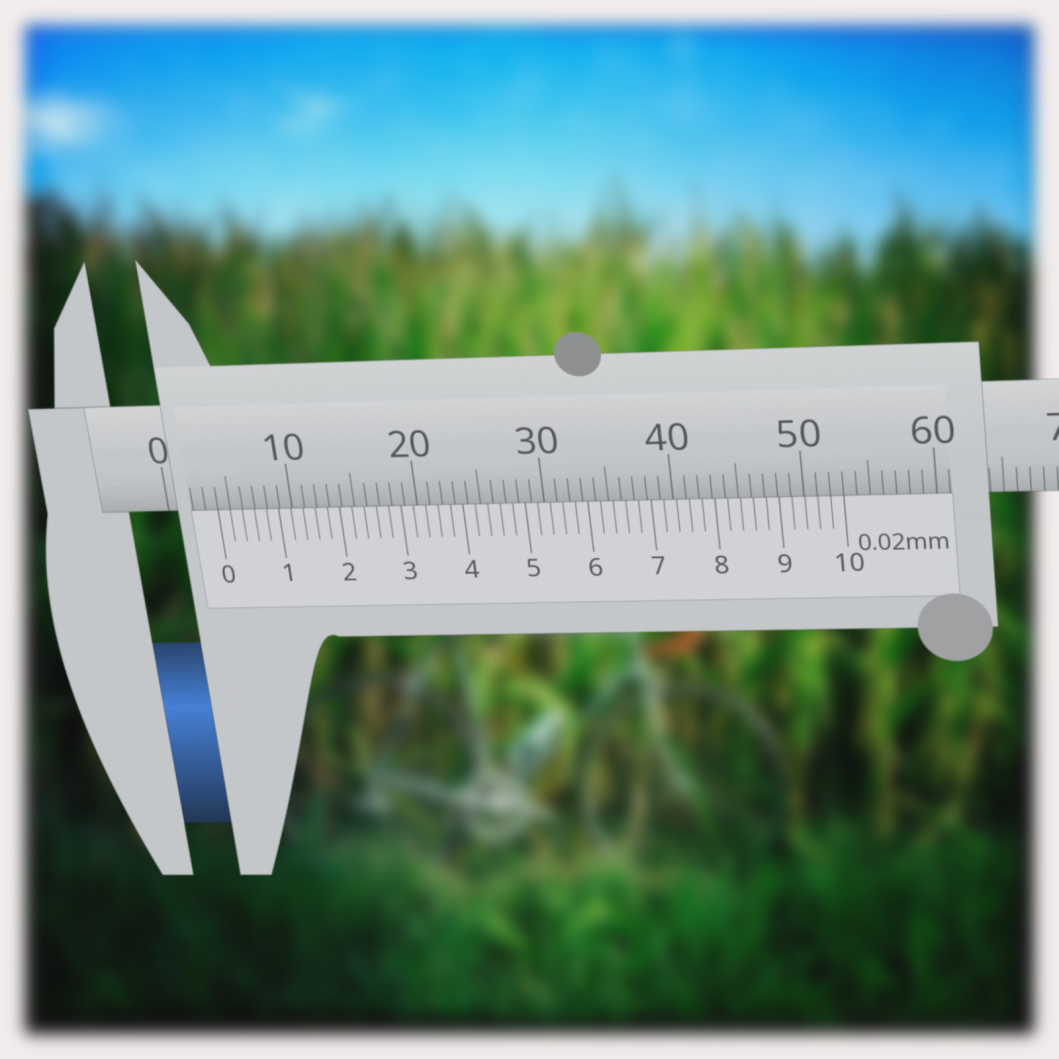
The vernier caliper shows 4.0 mm
